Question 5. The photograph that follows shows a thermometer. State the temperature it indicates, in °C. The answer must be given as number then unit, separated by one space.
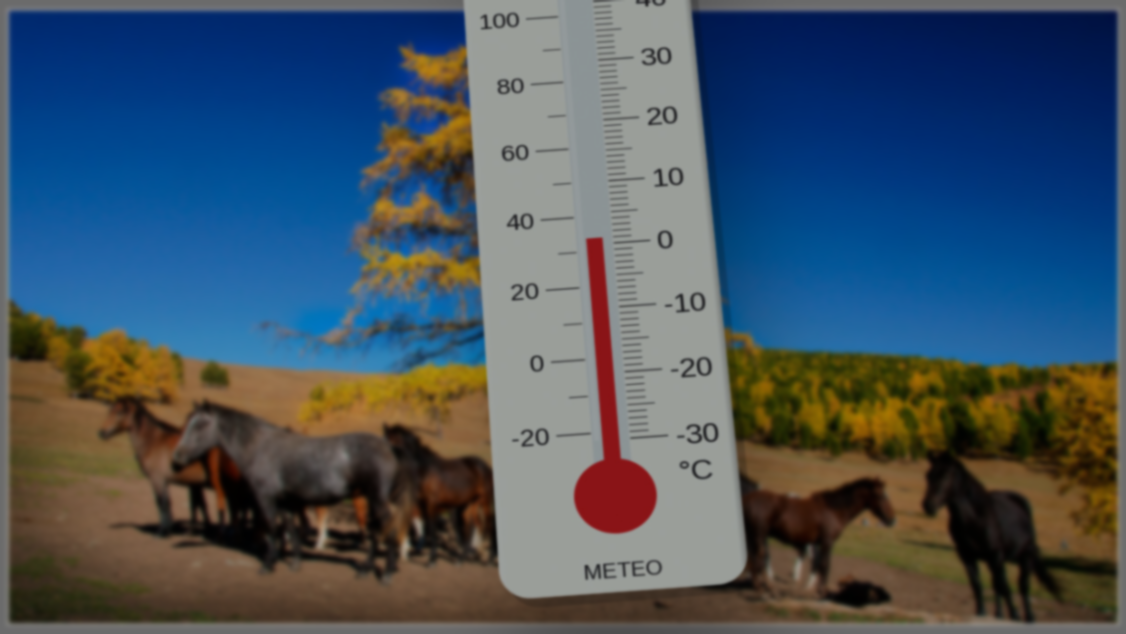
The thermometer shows 1 °C
